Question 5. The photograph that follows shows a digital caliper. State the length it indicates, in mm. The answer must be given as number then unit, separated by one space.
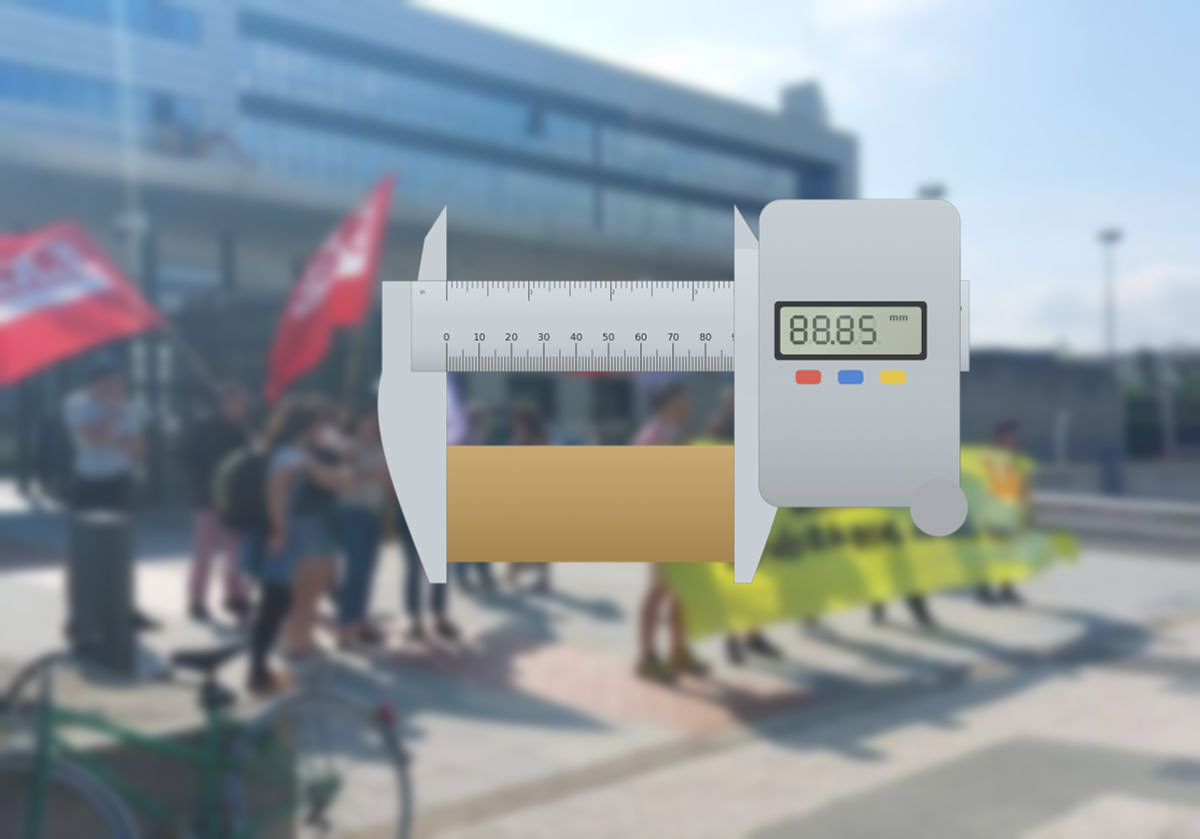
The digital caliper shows 88.85 mm
